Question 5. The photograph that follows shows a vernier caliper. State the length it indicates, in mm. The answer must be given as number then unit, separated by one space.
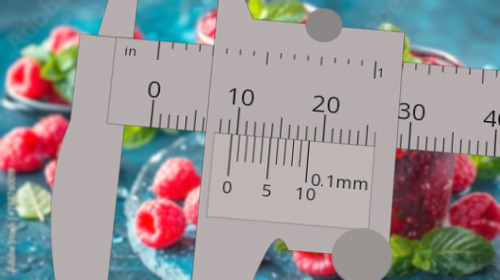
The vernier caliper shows 9.4 mm
